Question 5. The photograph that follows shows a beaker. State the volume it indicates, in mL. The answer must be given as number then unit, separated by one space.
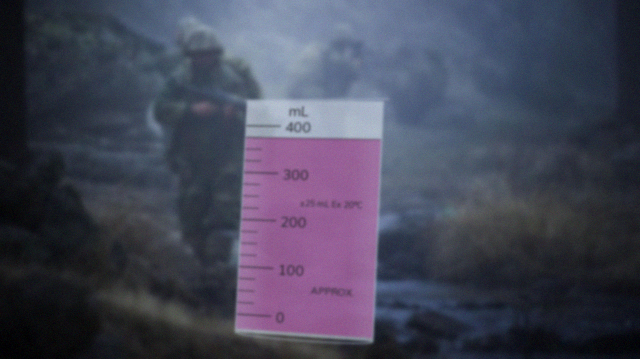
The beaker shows 375 mL
